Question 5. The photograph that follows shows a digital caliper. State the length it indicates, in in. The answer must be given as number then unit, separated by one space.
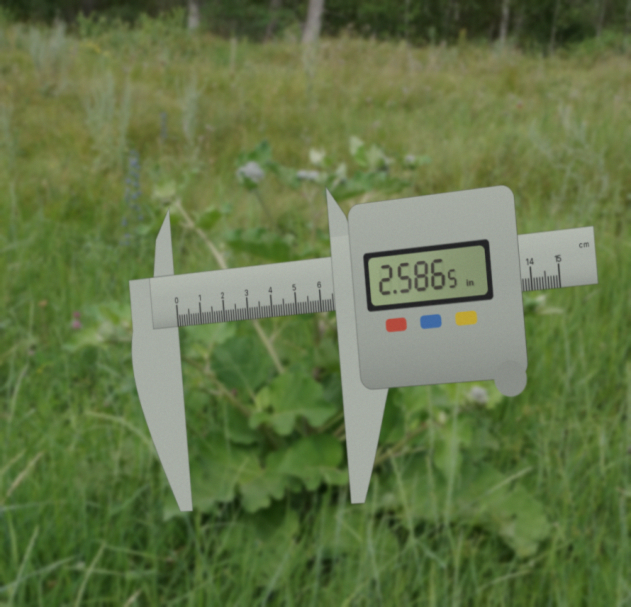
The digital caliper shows 2.5865 in
